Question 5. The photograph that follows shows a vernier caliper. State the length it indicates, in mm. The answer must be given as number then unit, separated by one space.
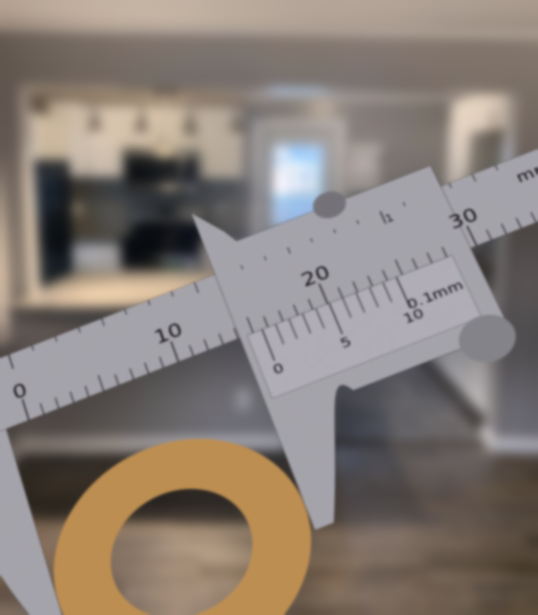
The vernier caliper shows 15.6 mm
